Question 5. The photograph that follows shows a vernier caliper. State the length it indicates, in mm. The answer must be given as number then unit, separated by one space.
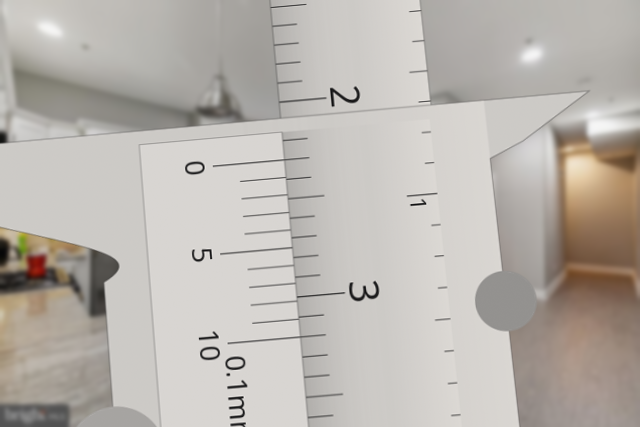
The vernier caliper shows 23.0 mm
